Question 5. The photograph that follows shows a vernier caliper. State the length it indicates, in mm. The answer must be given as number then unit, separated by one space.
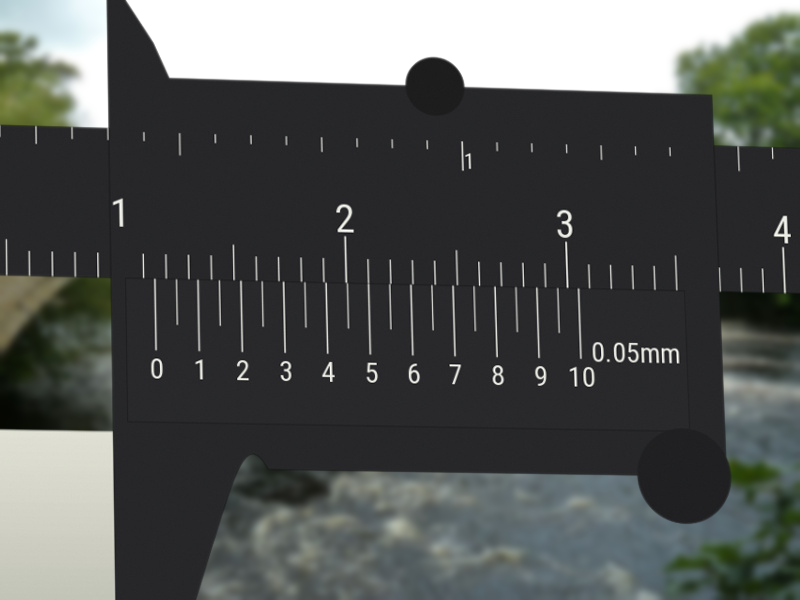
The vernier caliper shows 11.50 mm
